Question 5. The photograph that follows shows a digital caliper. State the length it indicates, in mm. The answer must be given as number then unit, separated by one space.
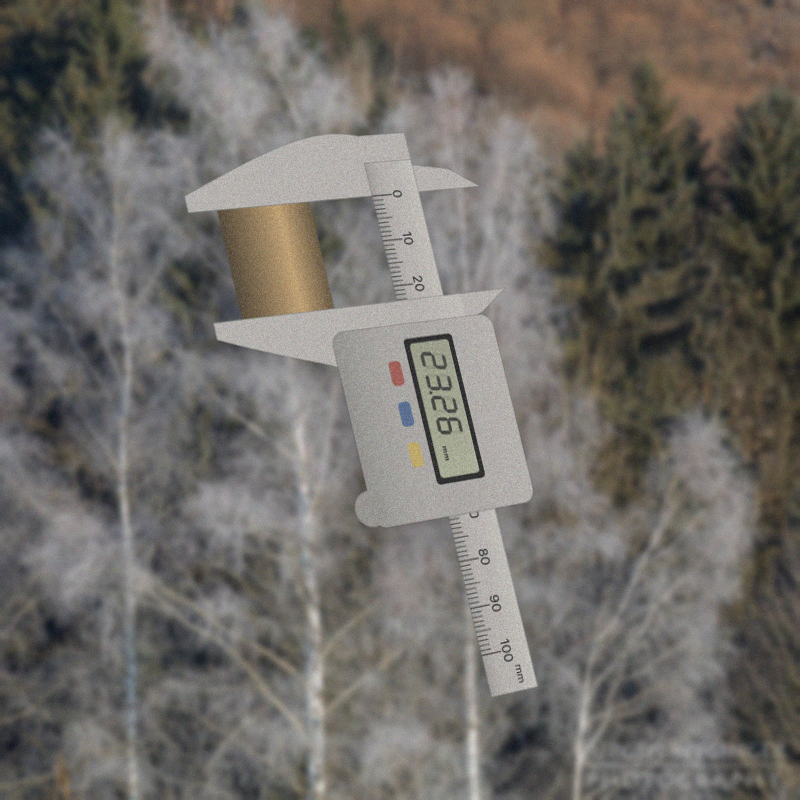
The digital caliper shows 23.26 mm
